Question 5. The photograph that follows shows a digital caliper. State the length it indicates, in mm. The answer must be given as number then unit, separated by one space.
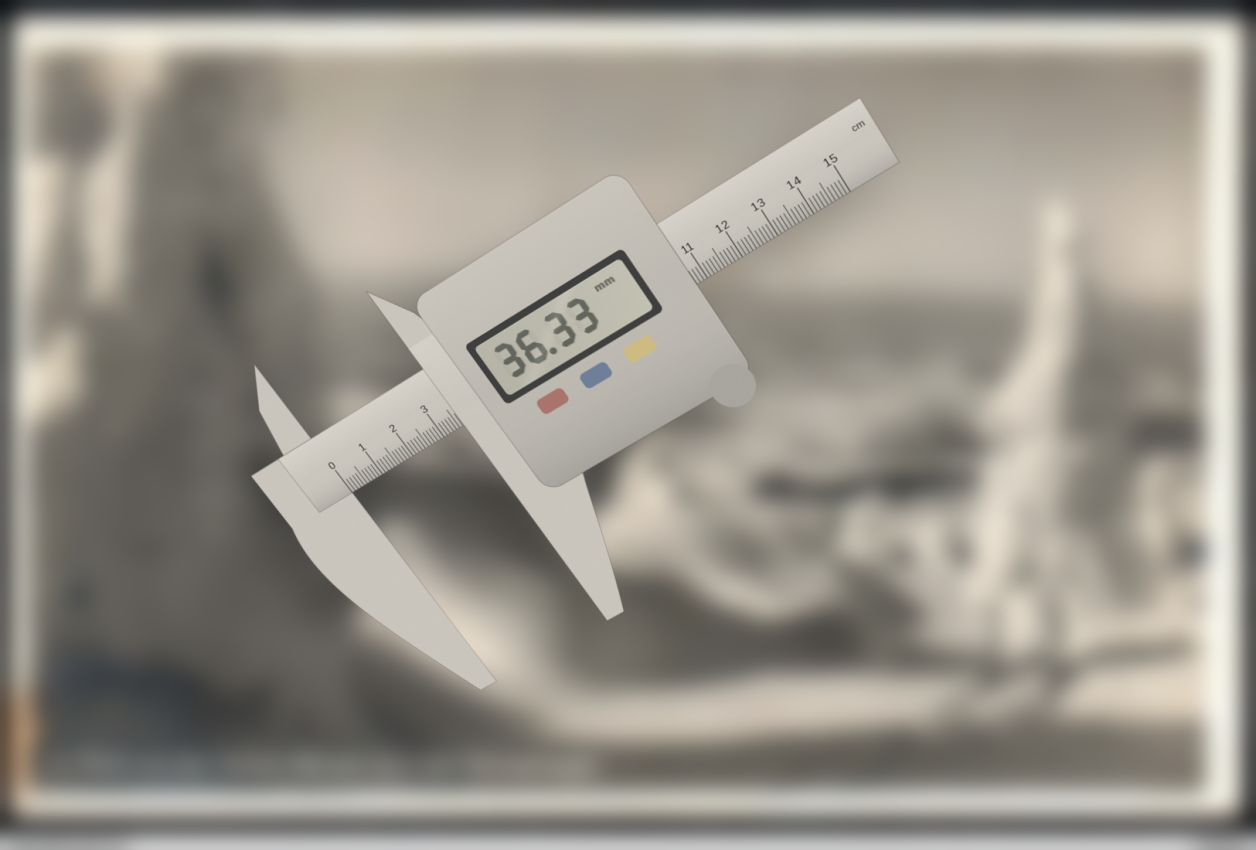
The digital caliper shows 36.33 mm
